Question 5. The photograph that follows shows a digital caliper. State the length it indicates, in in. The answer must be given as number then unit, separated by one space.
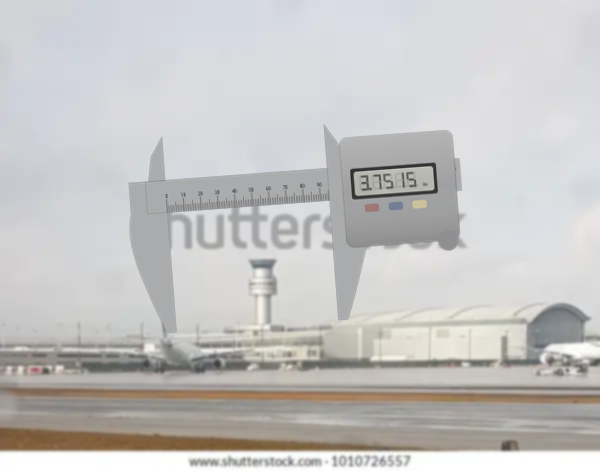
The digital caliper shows 3.7515 in
